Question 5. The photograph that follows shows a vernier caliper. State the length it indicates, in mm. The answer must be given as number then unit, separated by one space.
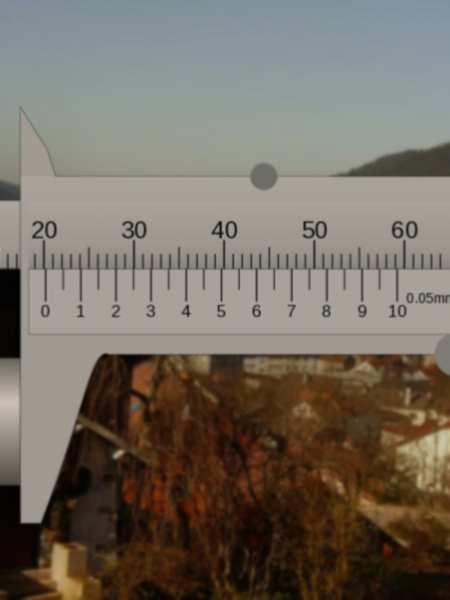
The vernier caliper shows 20.2 mm
